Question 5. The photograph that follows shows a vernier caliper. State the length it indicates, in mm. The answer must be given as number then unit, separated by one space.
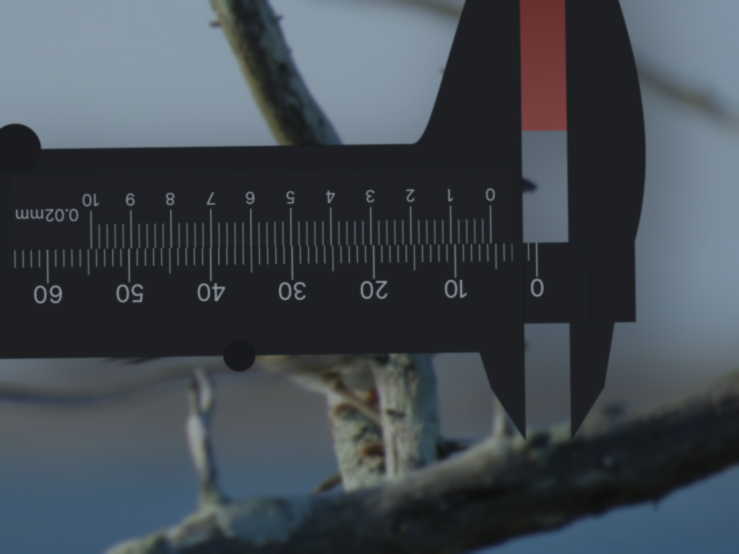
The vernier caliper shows 5.6 mm
